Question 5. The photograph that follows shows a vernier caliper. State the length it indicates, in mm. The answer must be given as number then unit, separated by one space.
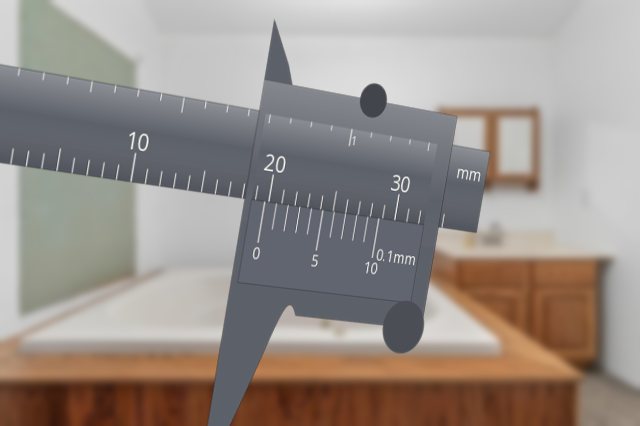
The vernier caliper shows 19.7 mm
